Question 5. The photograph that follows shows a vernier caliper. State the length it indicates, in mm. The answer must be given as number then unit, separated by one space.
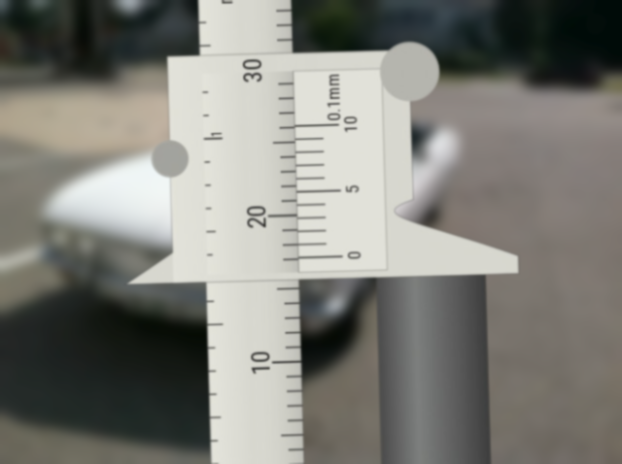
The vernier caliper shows 17.1 mm
